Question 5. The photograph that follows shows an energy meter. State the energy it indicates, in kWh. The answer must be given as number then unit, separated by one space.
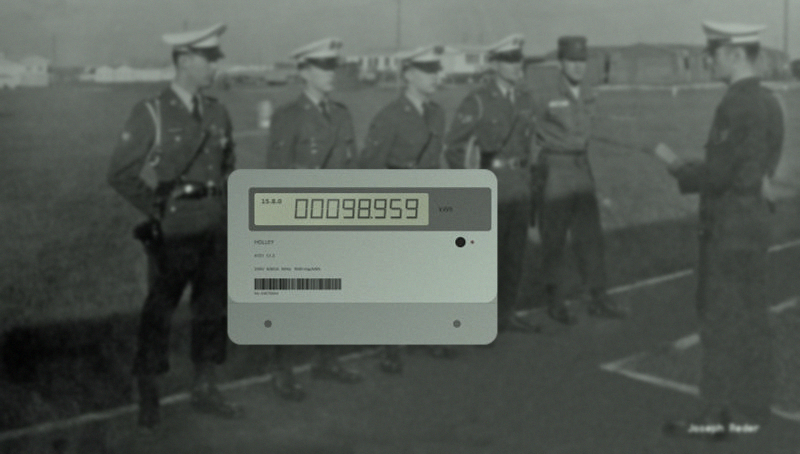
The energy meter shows 98.959 kWh
